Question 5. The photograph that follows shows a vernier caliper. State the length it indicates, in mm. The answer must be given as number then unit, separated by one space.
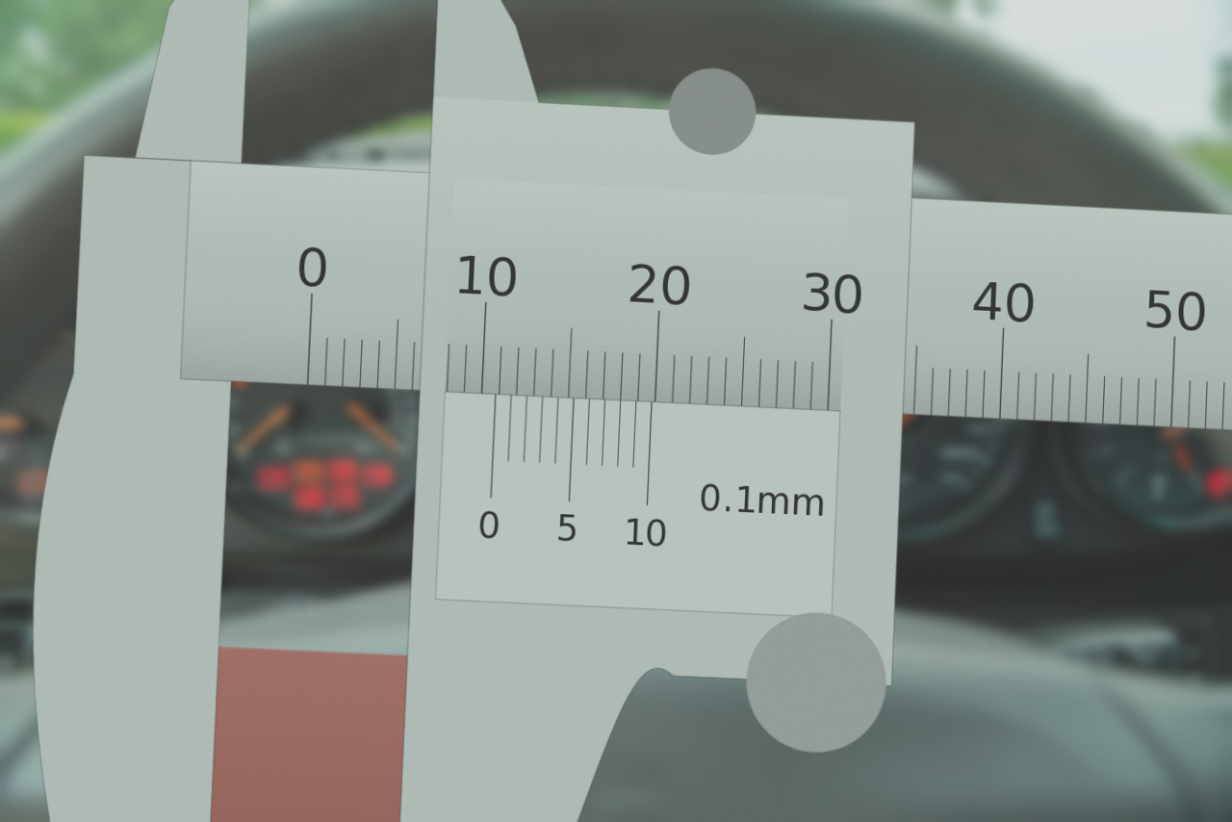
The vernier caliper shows 10.8 mm
